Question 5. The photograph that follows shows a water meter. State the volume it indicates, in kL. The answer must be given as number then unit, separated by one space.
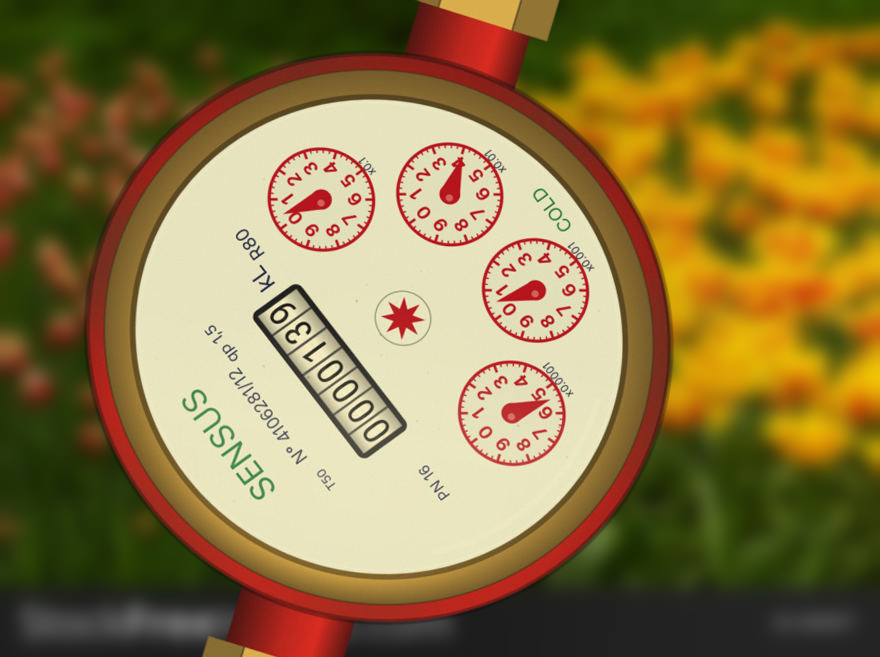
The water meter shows 139.0405 kL
